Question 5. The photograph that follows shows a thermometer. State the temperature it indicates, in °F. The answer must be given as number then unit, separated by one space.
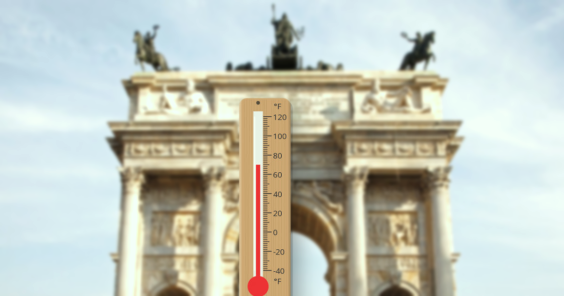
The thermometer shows 70 °F
